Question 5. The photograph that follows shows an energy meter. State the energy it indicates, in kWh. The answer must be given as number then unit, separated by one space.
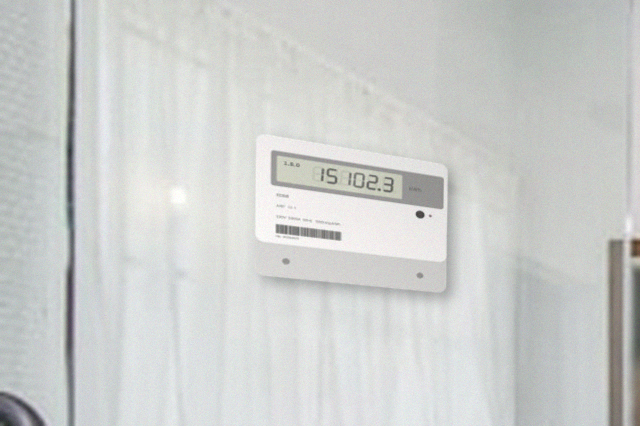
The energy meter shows 15102.3 kWh
